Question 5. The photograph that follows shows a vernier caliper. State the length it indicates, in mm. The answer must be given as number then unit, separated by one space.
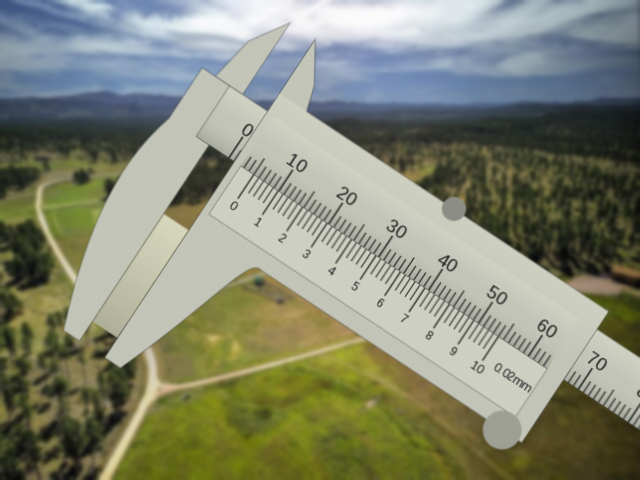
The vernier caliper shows 5.0 mm
